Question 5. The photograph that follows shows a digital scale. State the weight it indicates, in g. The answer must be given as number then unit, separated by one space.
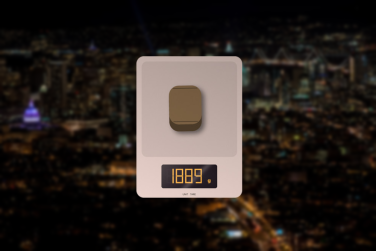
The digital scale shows 1889 g
